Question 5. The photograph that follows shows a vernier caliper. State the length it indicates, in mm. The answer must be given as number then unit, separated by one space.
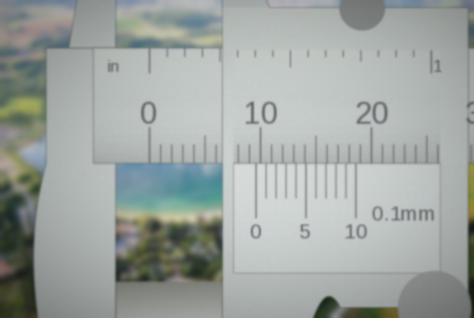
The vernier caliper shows 9.6 mm
